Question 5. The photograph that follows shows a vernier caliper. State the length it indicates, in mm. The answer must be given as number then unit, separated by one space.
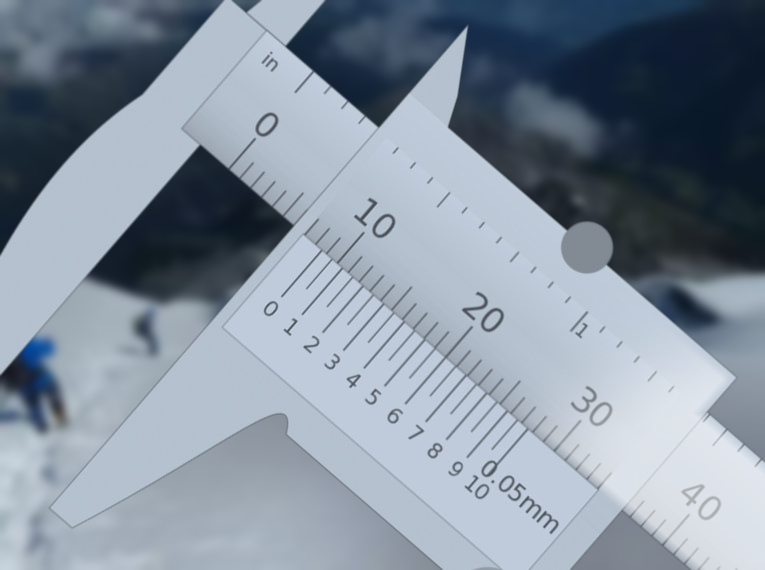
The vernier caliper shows 8.6 mm
